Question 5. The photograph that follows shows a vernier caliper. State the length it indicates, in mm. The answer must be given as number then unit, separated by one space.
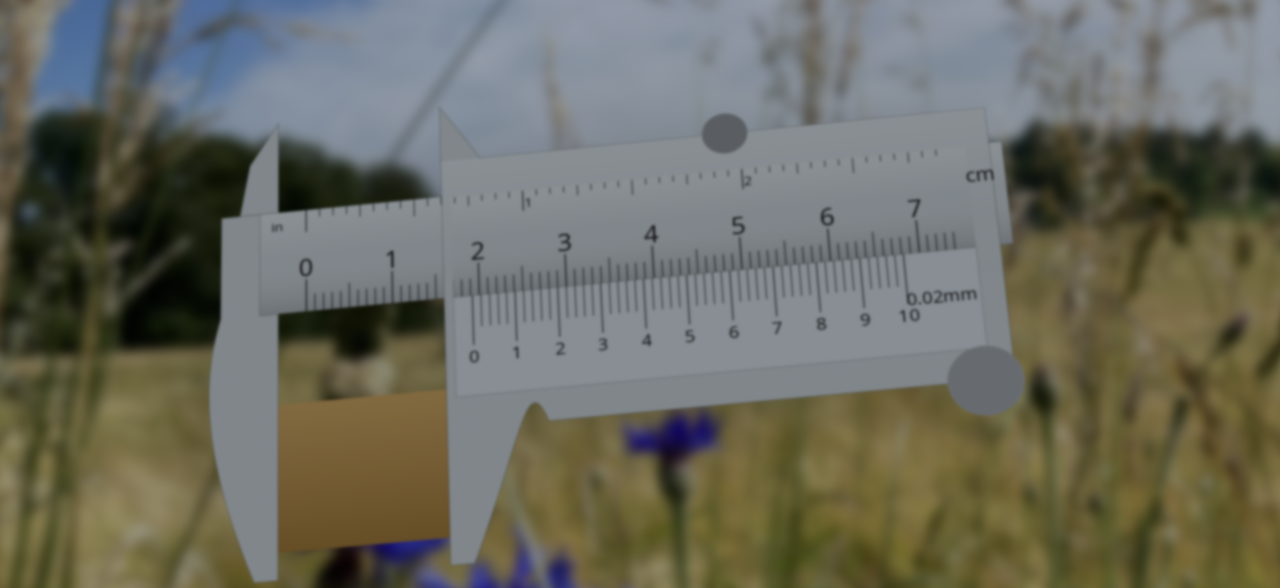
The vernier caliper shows 19.2 mm
